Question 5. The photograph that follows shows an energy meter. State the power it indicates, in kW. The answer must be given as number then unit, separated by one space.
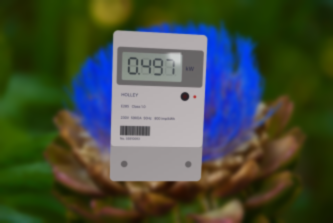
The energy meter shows 0.497 kW
